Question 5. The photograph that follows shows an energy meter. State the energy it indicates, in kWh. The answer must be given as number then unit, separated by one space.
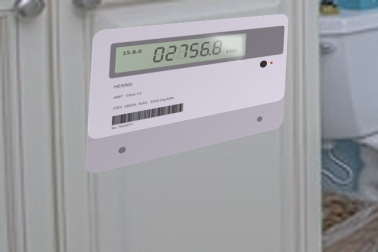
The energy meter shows 2756.8 kWh
